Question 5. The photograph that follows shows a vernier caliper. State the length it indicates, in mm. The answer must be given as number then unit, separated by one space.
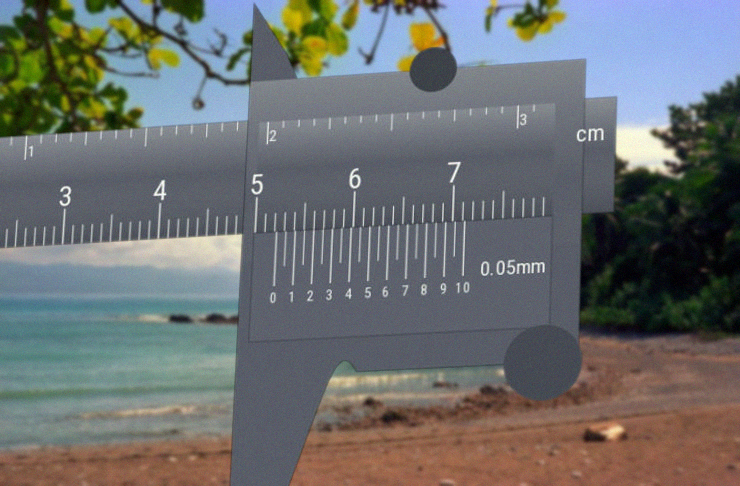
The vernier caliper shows 52.2 mm
